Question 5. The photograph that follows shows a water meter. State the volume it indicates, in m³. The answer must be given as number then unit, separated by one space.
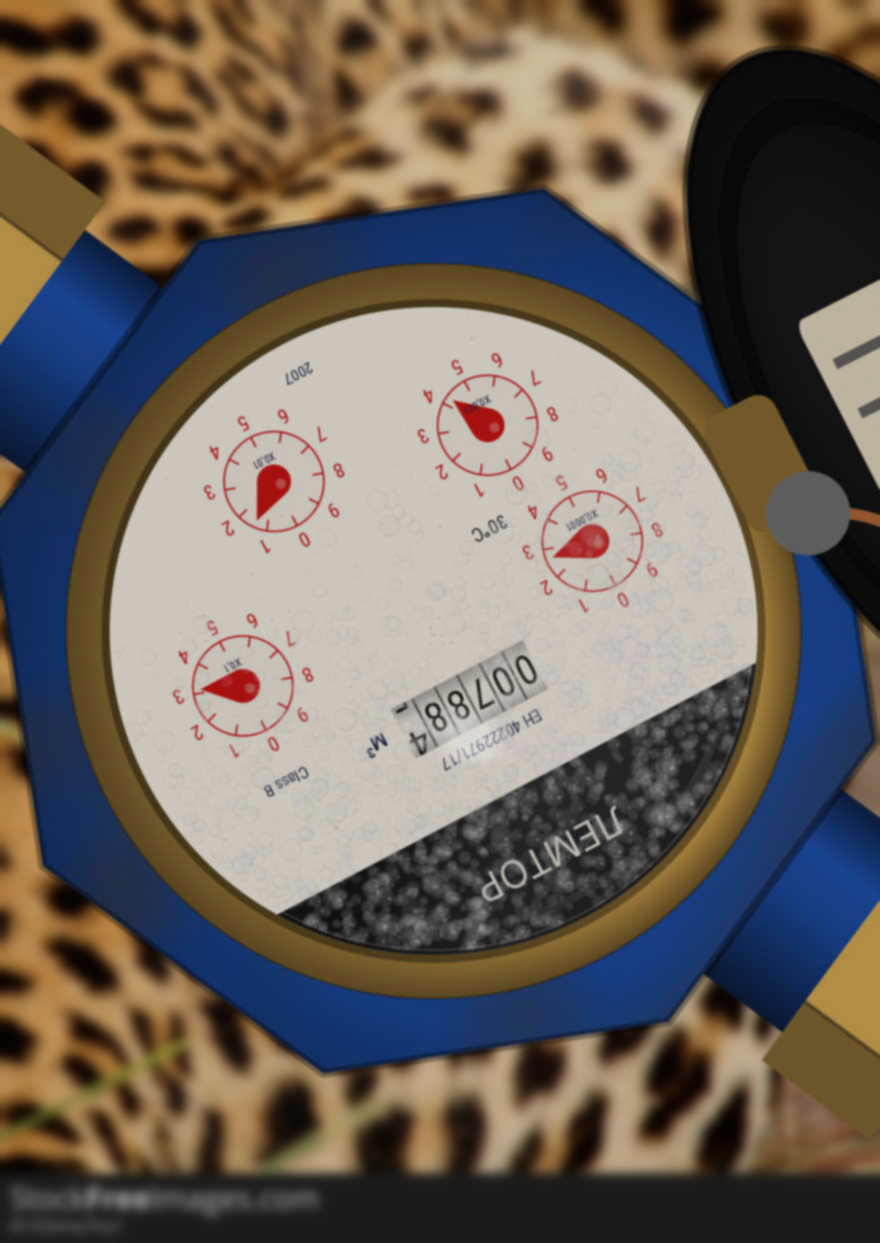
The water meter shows 7884.3142 m³
